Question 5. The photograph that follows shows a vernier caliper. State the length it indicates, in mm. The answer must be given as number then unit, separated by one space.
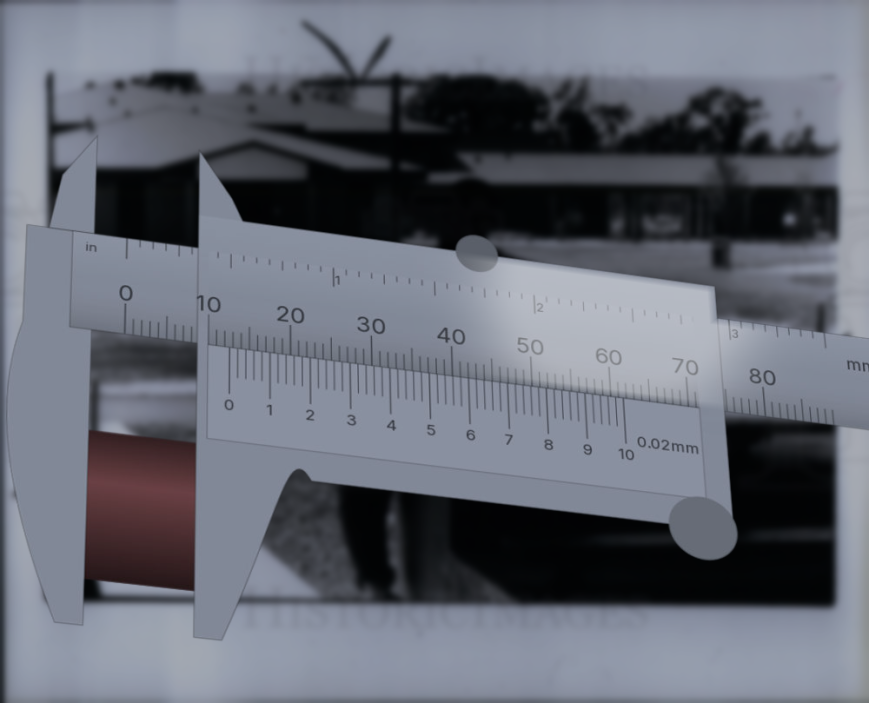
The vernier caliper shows 12.6 mm
